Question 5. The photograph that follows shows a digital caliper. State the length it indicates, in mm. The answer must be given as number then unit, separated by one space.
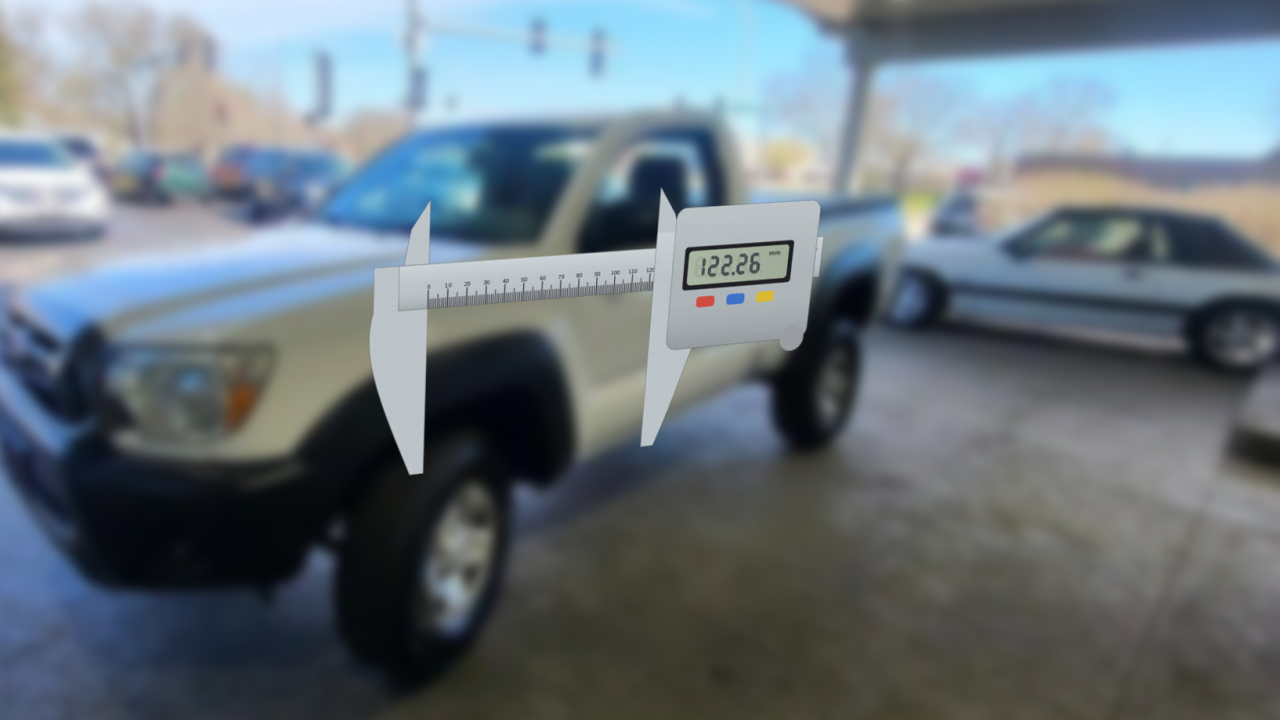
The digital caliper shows 122.26 mm
